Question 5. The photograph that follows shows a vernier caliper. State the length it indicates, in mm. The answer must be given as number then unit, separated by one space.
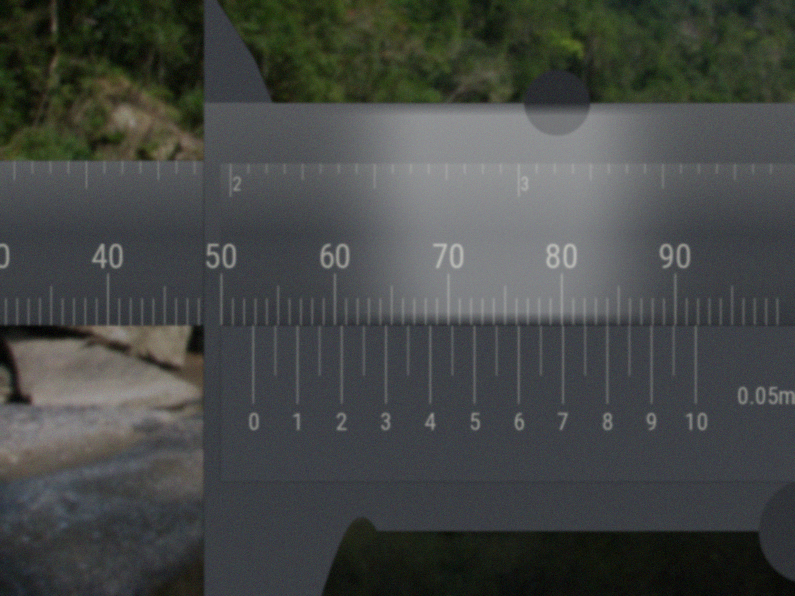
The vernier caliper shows 52.8 mm
